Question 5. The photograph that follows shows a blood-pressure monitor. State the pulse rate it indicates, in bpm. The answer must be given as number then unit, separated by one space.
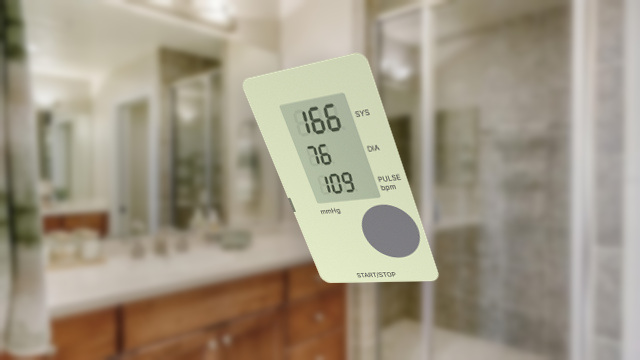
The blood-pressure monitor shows 109 bpm
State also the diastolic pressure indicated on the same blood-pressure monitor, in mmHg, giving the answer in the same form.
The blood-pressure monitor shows 76 mmHg
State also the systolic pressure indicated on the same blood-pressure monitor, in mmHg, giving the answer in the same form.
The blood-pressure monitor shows 166 mmHg
